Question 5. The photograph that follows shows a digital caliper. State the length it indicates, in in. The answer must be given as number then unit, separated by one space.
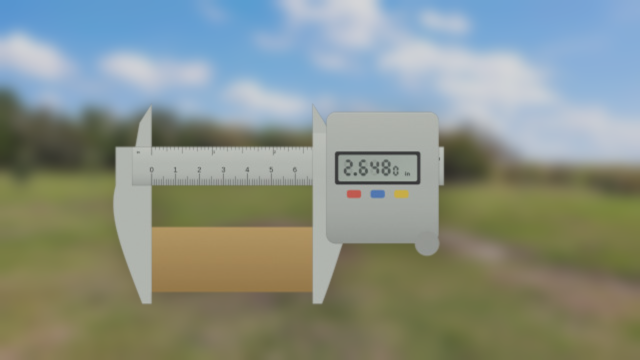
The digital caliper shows 2.6480 in
